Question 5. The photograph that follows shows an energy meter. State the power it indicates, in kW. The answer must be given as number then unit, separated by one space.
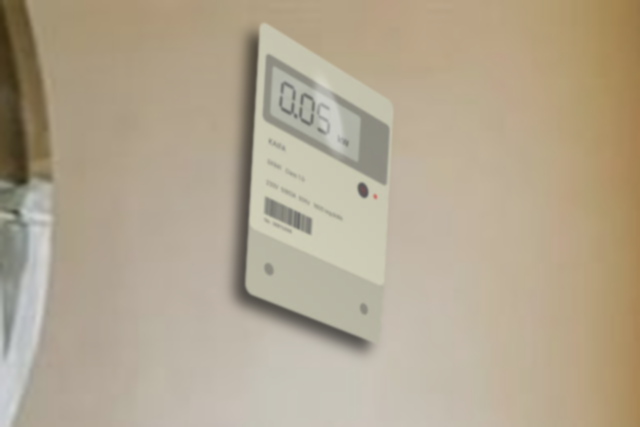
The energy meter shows 0.05 kW
